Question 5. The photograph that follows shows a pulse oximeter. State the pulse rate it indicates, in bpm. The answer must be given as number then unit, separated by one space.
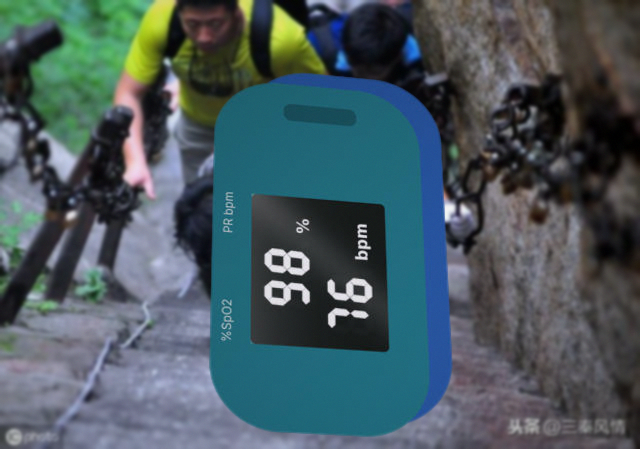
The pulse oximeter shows 76 bpm
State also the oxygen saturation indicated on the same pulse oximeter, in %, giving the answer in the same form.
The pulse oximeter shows 98 %
